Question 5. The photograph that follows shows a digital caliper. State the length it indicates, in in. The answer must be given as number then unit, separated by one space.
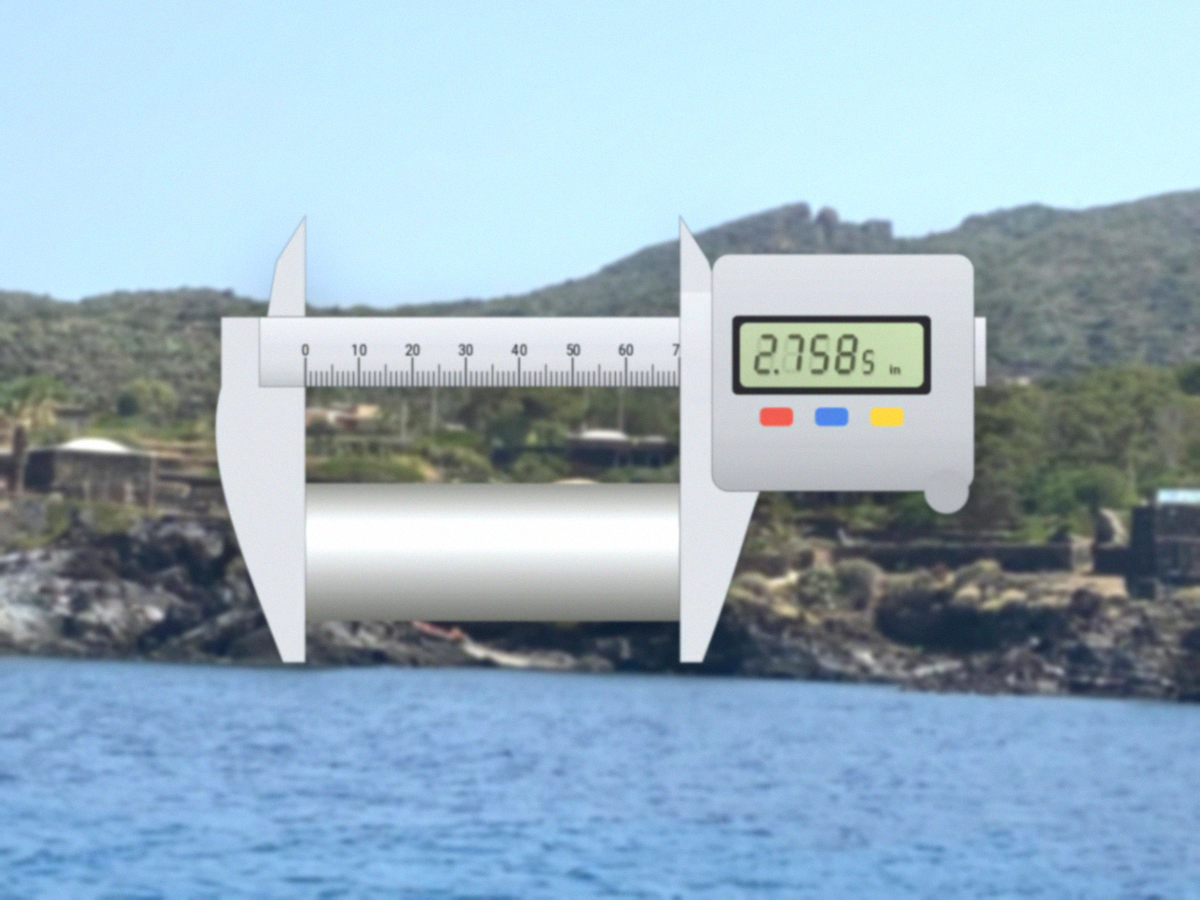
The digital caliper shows 2.7585 in
